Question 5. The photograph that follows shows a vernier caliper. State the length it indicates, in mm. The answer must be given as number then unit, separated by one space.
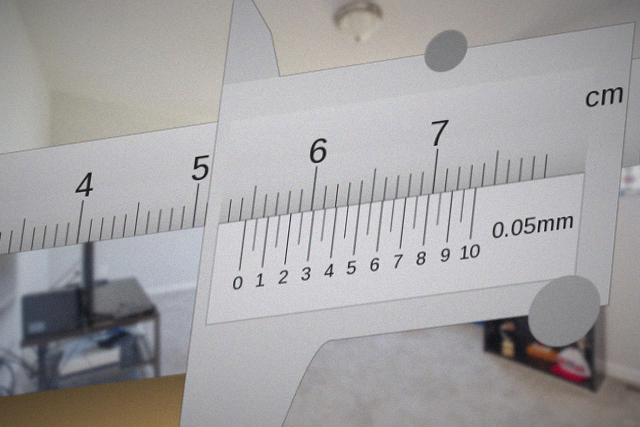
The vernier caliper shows 54.5 mm
